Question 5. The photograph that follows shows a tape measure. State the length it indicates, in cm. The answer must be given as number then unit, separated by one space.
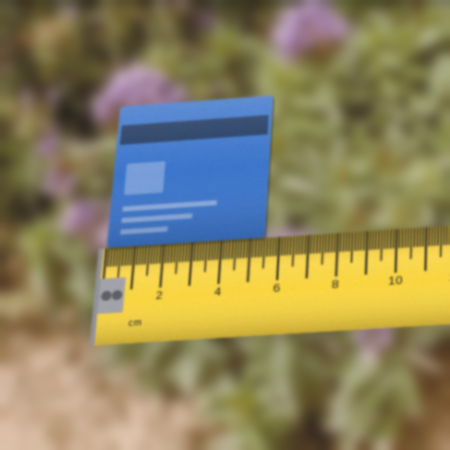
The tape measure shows 5.5 cm
